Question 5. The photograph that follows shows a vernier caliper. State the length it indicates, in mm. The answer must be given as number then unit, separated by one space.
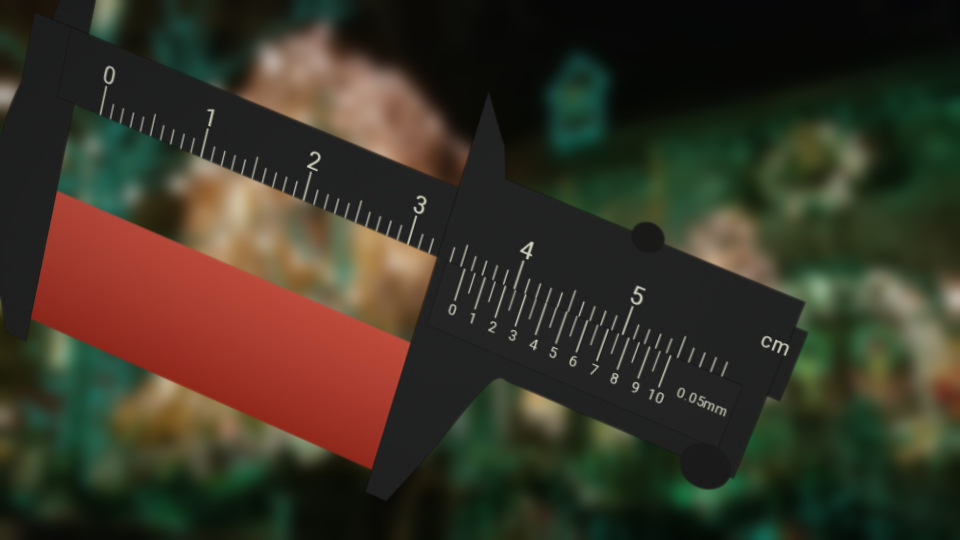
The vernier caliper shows 35.4 mm
